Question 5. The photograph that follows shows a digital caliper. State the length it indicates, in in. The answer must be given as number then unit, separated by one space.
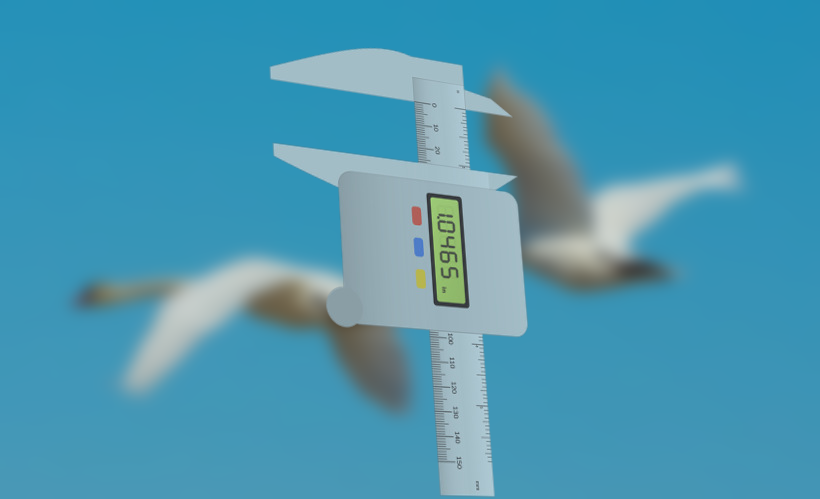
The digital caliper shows 1.0465 in
